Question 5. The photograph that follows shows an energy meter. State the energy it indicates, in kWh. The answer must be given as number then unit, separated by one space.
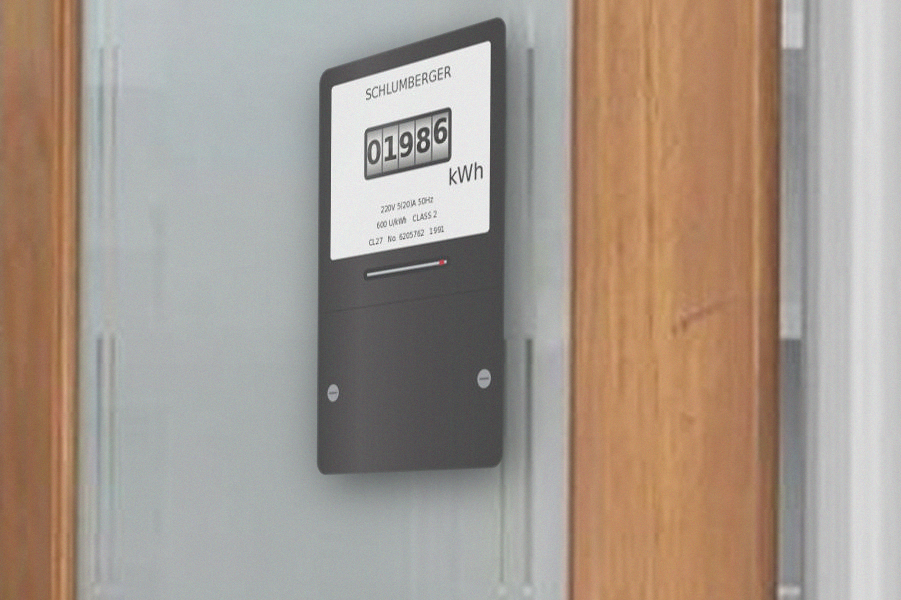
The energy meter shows 1986 kWh
